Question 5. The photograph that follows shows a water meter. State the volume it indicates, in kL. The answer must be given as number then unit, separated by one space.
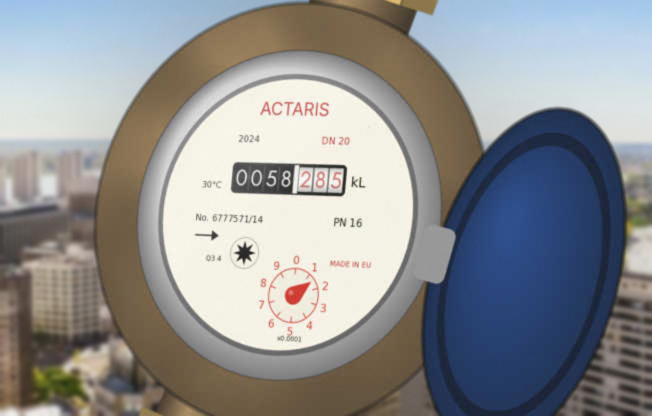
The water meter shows 58.2851 kL
